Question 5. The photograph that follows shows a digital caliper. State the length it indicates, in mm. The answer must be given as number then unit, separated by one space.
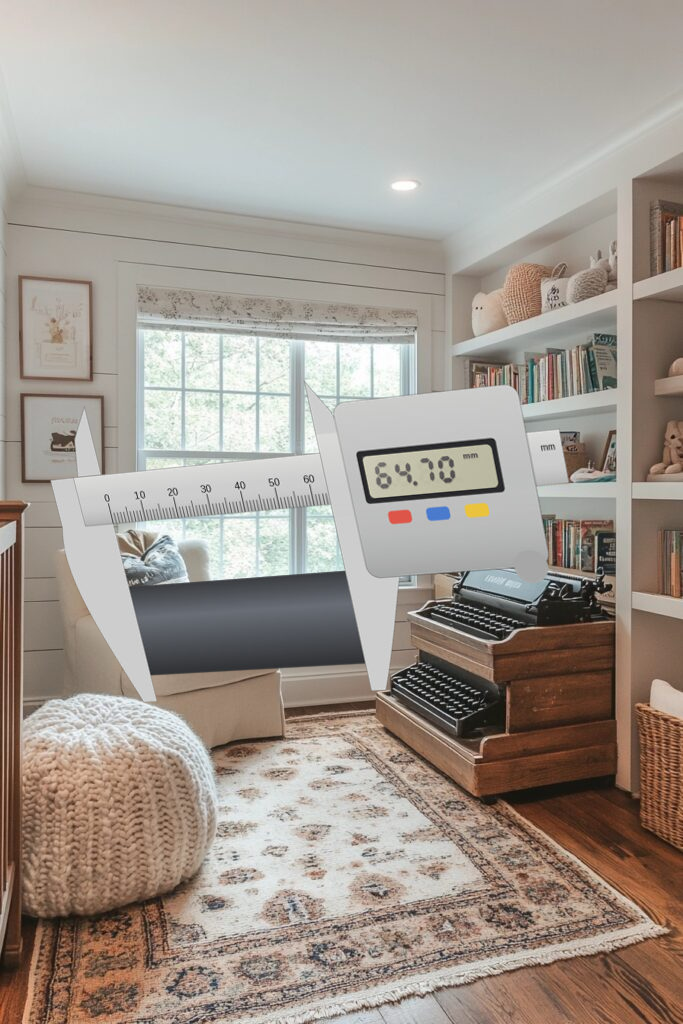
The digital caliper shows 64.70 mm
